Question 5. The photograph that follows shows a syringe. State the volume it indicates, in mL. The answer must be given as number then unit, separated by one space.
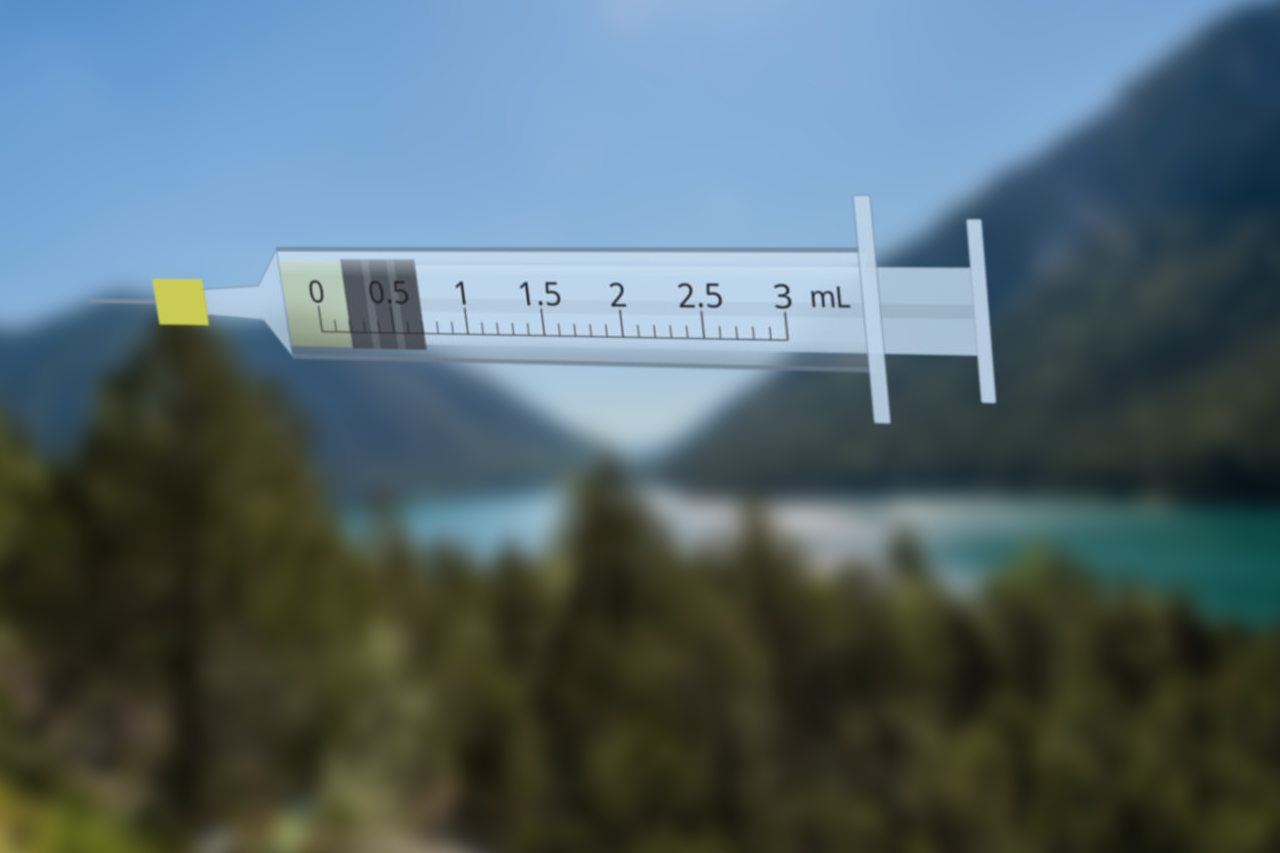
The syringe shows 0.2 mL
